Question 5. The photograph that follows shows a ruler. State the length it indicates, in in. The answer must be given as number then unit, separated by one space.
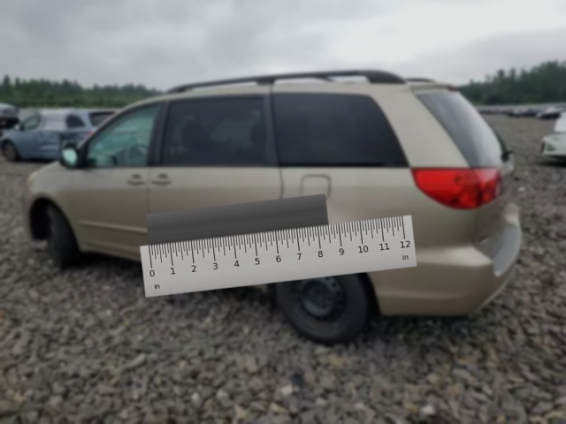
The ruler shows 8.5 in
